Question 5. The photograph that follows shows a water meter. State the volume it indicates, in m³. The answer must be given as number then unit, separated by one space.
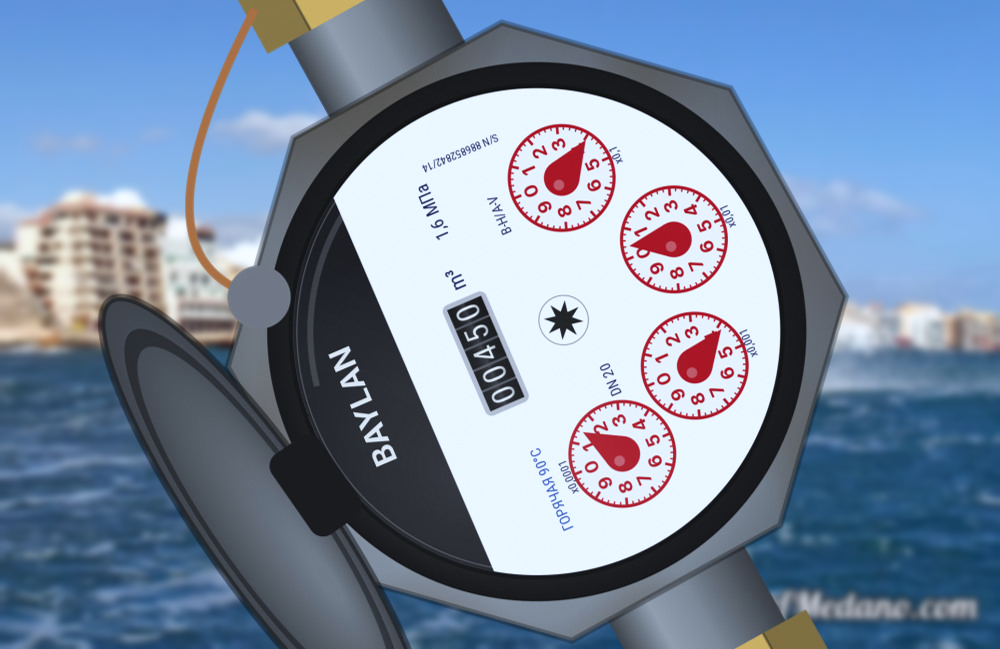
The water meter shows 450.4041 m³
